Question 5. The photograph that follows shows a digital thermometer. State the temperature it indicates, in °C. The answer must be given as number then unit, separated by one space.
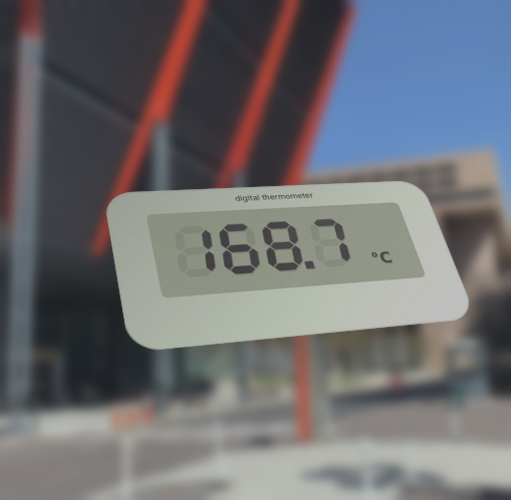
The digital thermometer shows 168.7 °C
